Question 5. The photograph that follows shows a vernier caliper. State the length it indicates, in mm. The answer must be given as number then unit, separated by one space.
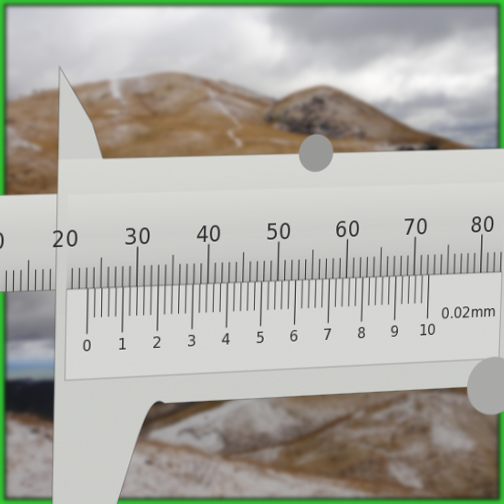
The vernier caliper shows 23.2 mm
